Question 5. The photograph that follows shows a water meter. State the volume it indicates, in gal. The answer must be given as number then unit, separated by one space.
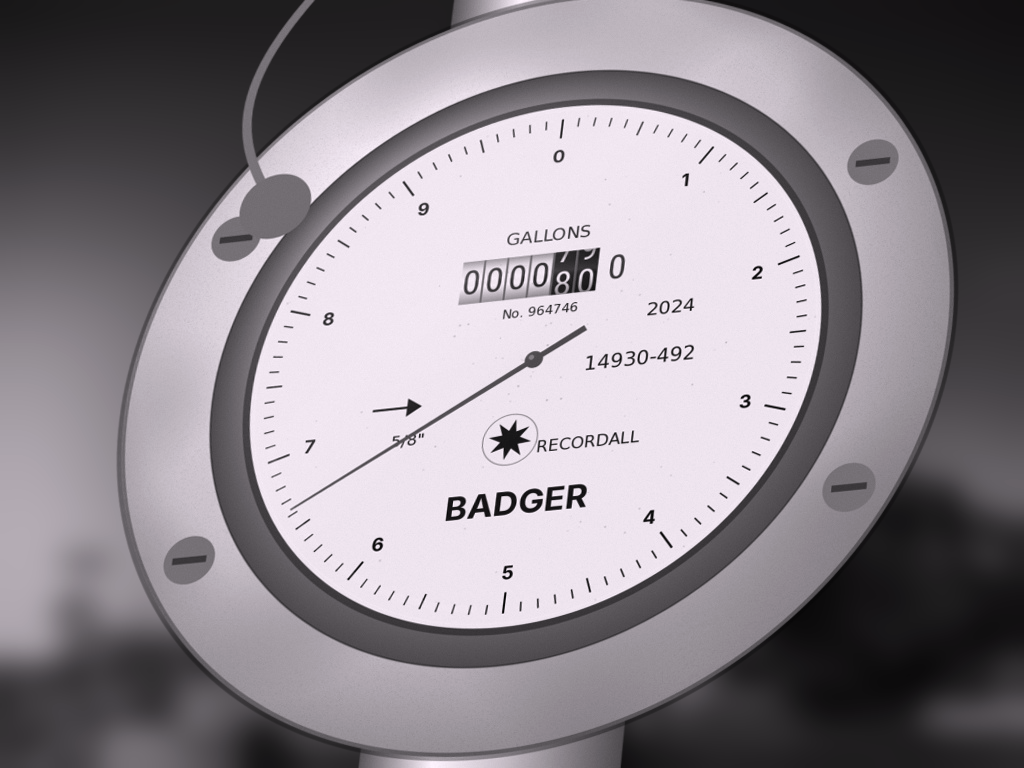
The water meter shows 796.6 gal
